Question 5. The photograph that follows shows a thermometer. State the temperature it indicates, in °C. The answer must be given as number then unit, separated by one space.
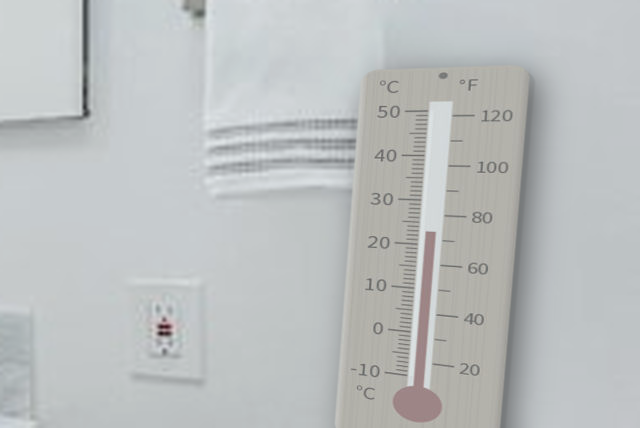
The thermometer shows 23 °C
